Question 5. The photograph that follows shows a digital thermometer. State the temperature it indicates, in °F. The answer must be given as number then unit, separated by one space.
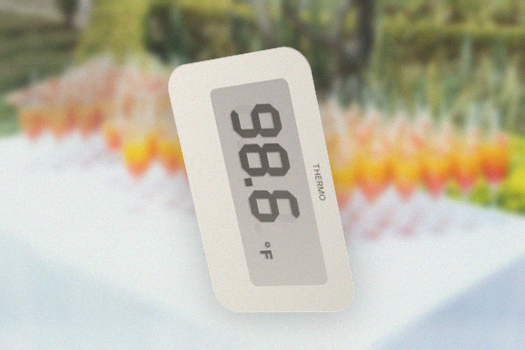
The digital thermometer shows 98.6 °F
